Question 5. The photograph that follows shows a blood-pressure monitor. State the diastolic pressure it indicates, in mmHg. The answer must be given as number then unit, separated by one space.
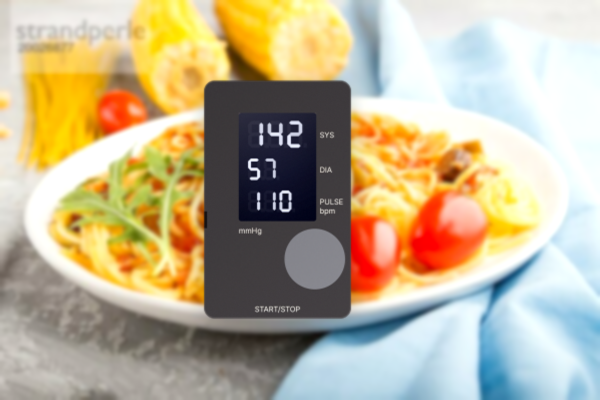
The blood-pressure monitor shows 57 mmHg
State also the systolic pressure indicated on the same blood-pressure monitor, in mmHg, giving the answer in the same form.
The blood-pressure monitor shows 142 mmHg
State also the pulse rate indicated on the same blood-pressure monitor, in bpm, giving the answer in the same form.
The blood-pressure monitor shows 110 bpm
